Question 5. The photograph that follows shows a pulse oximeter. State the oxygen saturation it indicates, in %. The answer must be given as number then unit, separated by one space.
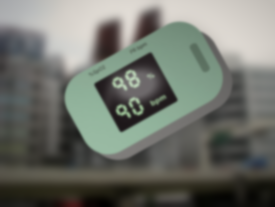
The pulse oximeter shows 98 %
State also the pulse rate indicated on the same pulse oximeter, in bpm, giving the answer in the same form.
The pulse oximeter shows 90 bpm
